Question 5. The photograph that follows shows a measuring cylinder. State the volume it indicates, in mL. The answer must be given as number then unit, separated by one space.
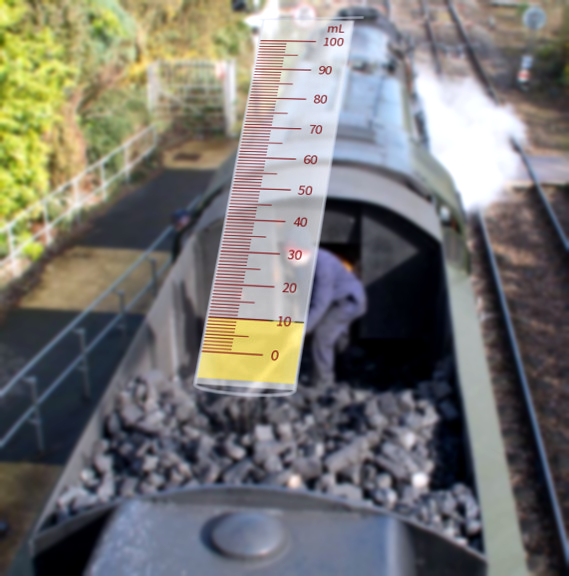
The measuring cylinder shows 10 mL
